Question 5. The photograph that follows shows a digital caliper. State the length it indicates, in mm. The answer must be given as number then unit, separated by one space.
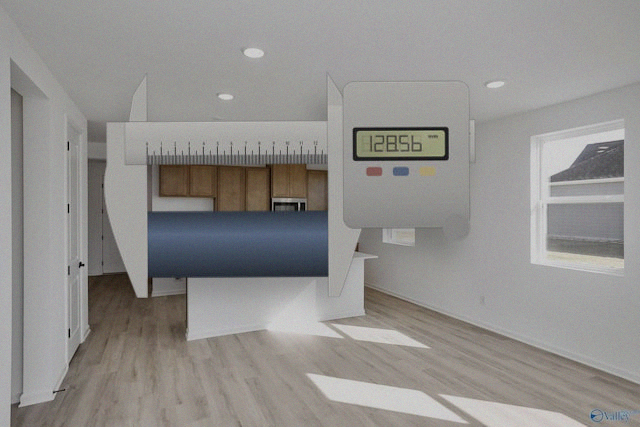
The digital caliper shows 128.56 mm
